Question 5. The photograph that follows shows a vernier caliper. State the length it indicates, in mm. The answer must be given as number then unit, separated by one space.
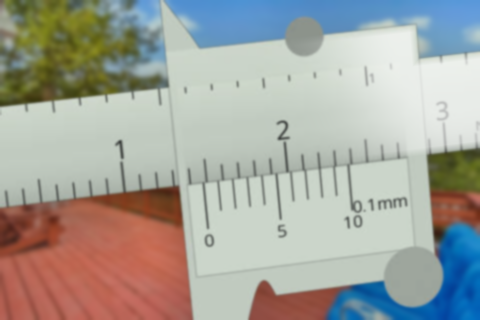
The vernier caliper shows 14.8 mm
